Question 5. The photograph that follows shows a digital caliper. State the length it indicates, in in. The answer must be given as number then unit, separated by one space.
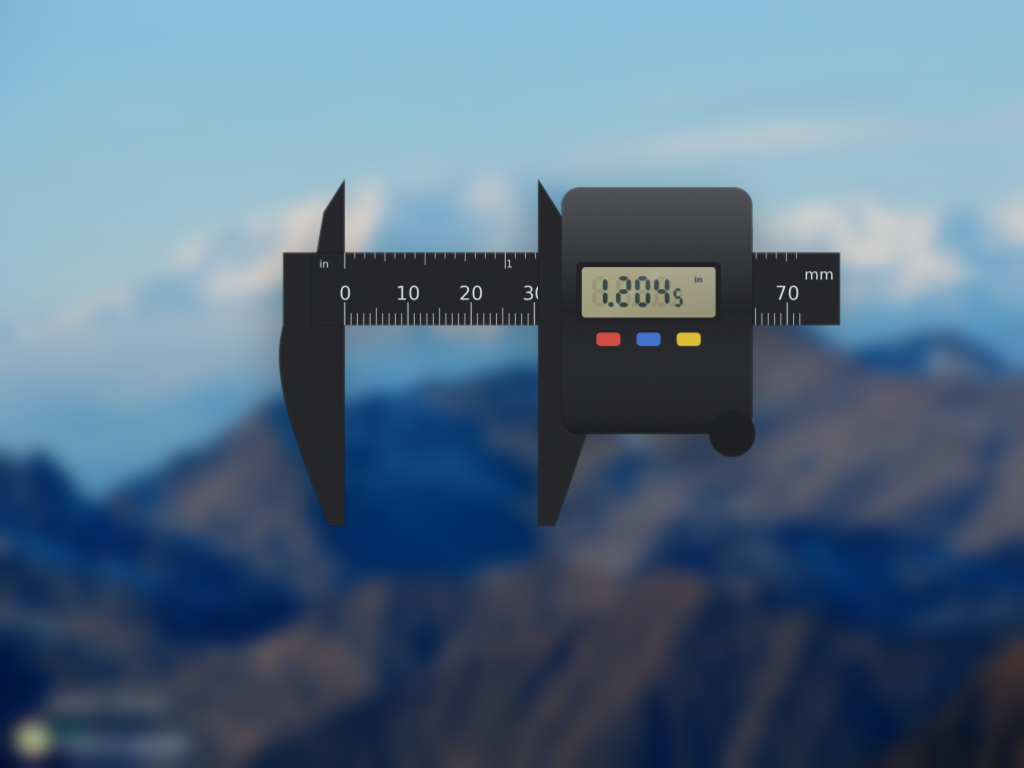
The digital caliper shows 1.2045 in
